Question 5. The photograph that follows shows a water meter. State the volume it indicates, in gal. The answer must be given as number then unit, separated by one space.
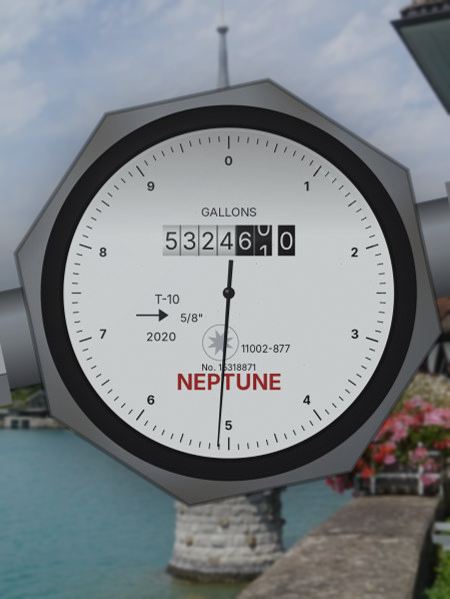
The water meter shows 5324605.1 gal
